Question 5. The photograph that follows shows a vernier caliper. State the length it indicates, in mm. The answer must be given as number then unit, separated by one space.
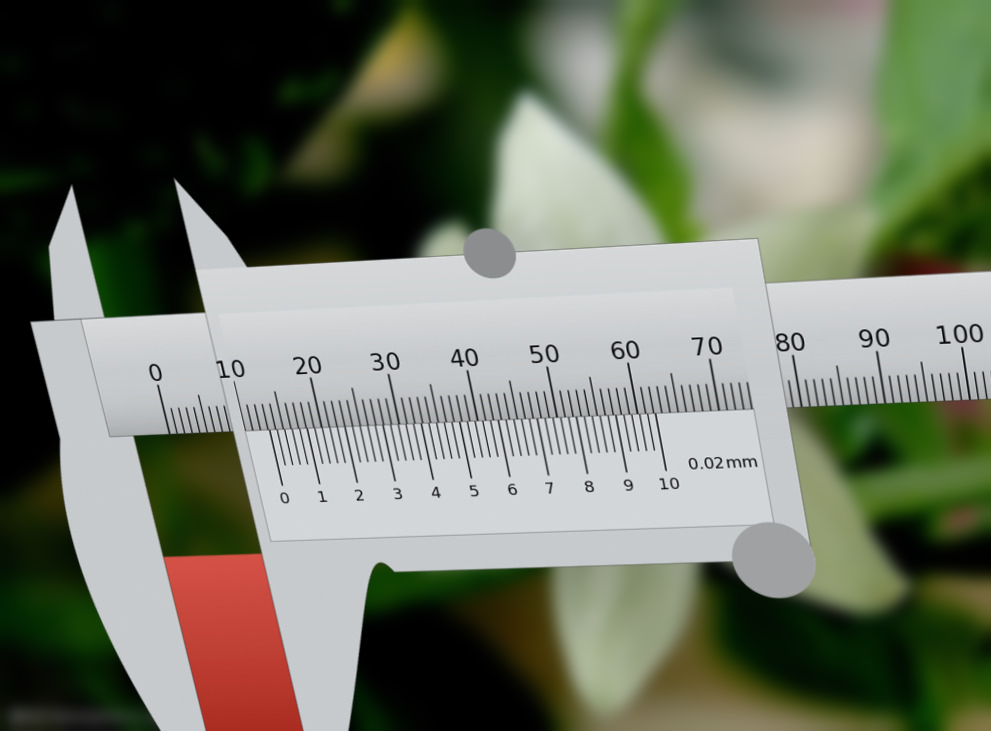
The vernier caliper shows 13.2 mm
